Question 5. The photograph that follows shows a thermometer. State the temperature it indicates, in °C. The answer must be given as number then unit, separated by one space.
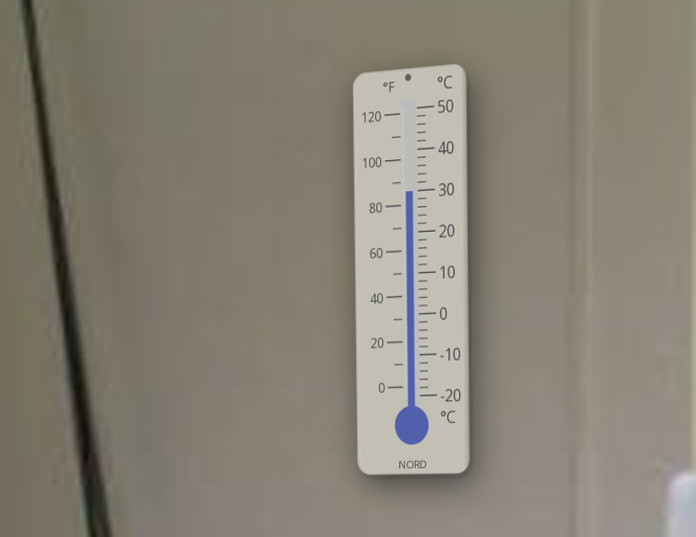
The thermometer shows 30 °C
